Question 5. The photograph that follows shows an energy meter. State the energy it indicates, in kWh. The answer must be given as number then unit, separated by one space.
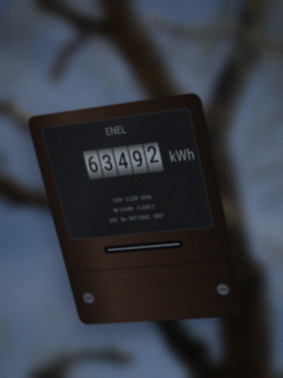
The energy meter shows 63492 kWh
